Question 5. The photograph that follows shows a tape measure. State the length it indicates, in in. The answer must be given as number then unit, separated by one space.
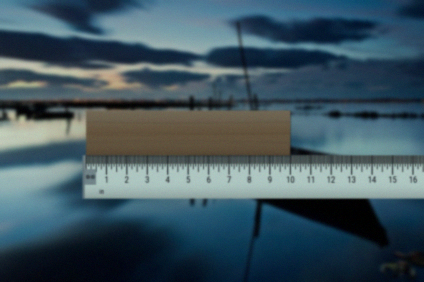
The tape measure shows 10 in
